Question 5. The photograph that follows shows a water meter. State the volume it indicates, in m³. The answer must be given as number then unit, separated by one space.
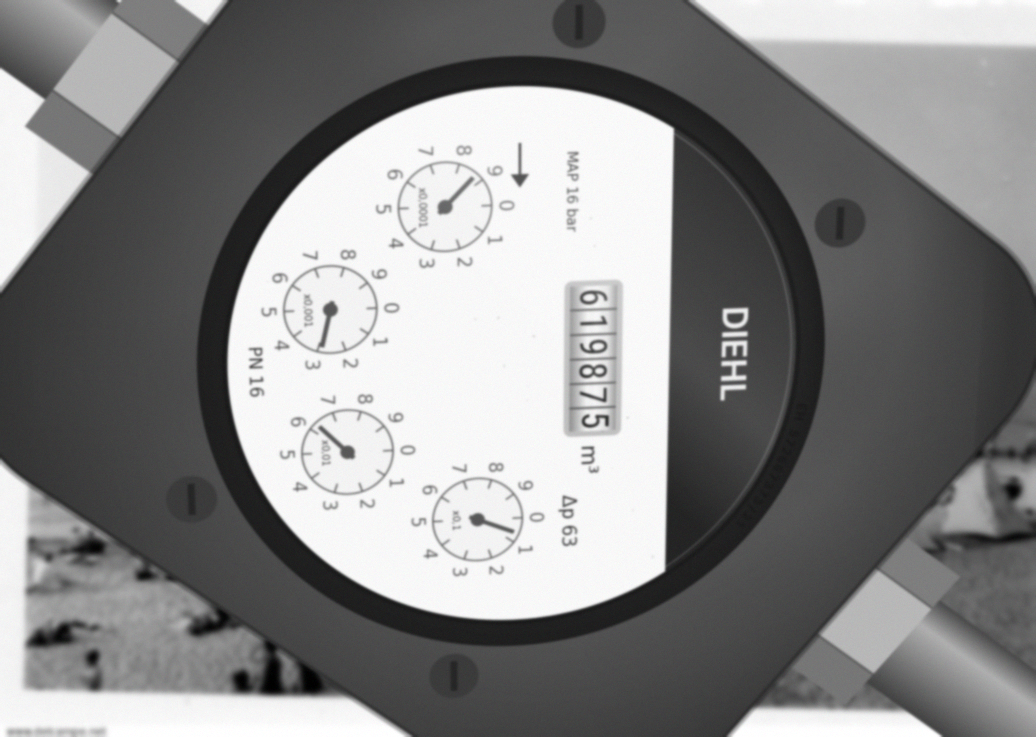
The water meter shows 619875.0628 m³
